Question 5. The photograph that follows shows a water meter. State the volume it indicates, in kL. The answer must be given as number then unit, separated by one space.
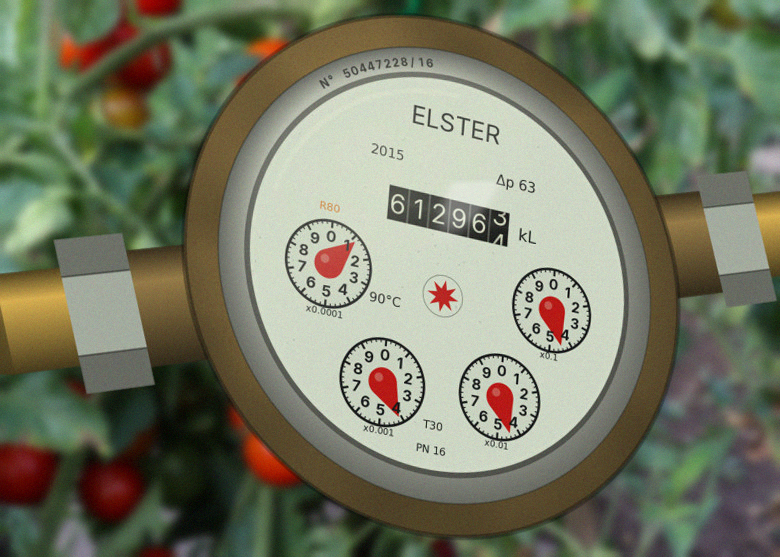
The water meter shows 612963.4441 kL
